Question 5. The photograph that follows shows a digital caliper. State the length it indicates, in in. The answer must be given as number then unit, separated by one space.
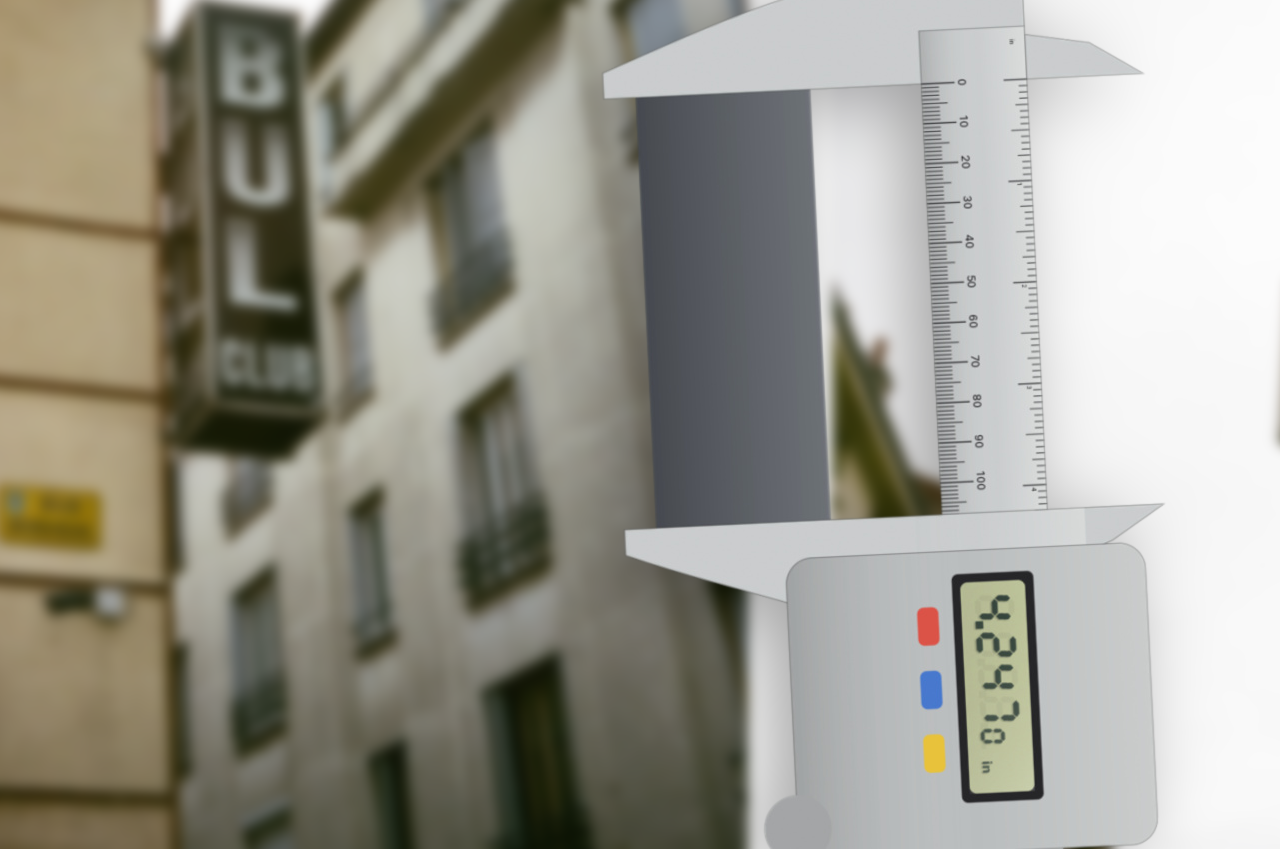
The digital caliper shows 4.2470 in
